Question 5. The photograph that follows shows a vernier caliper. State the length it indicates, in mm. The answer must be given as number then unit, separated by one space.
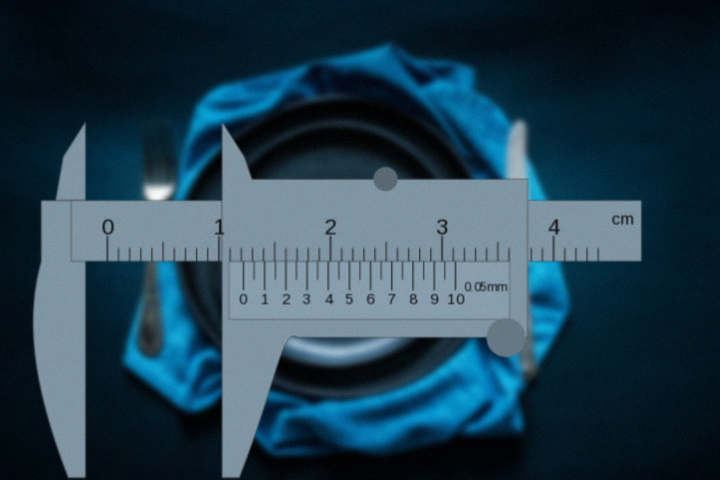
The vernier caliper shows 12.2 mm
